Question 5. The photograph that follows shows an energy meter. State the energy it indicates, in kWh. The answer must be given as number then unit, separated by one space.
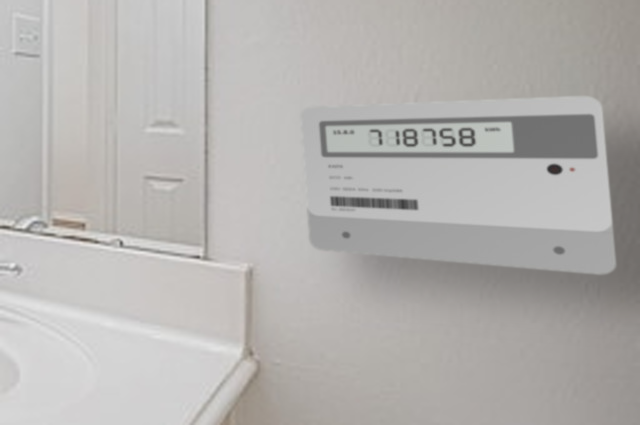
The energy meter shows 718758 kWh
